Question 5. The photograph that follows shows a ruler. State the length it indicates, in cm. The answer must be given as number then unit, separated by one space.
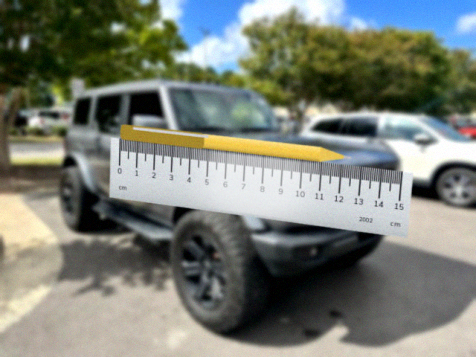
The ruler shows 12.5 cm
